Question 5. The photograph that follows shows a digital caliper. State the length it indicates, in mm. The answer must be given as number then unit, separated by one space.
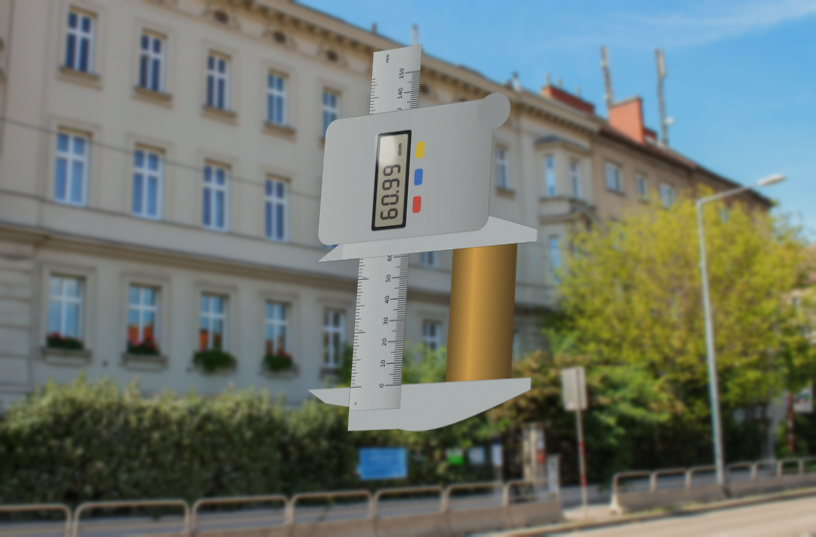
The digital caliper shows 60.99 mm
